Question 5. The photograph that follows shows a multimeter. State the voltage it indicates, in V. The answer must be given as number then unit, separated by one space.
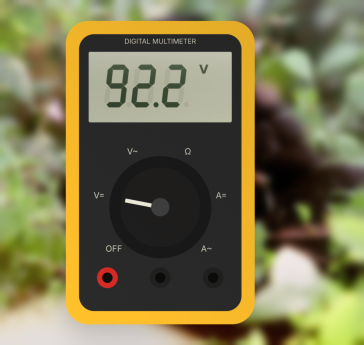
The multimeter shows 92.2 V
